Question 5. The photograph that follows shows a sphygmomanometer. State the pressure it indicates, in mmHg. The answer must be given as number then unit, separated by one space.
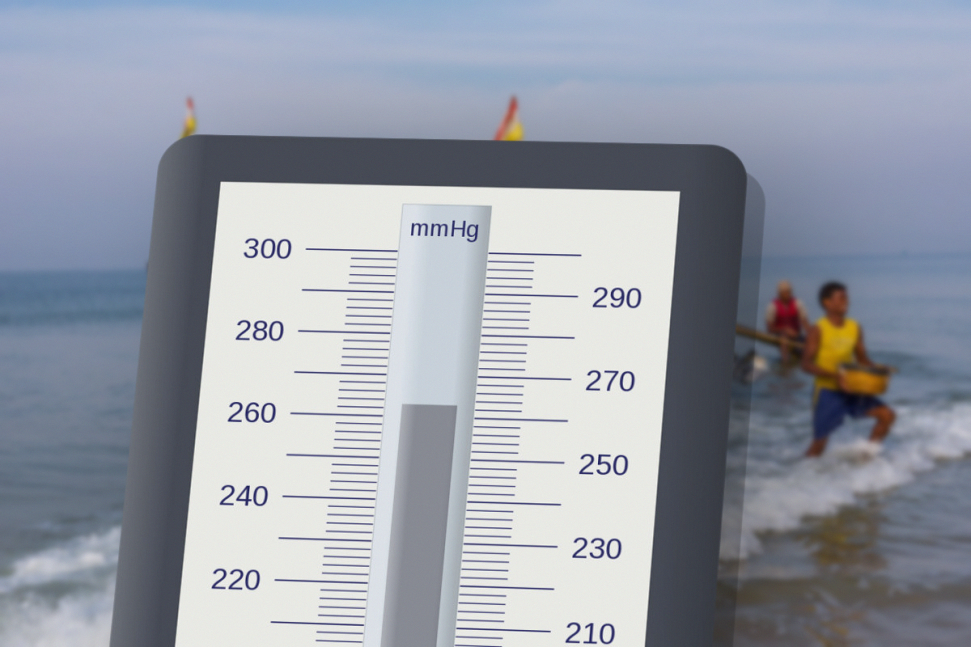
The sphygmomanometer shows 263 mmHg
